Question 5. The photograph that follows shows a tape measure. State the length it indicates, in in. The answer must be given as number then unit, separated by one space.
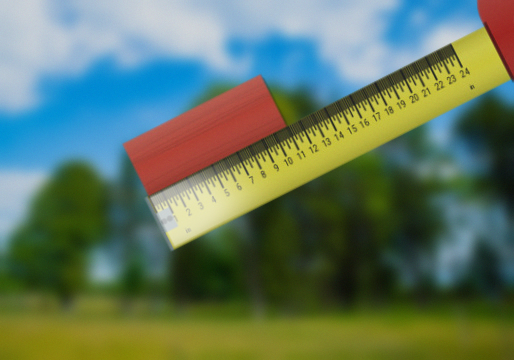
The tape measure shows 11 in
